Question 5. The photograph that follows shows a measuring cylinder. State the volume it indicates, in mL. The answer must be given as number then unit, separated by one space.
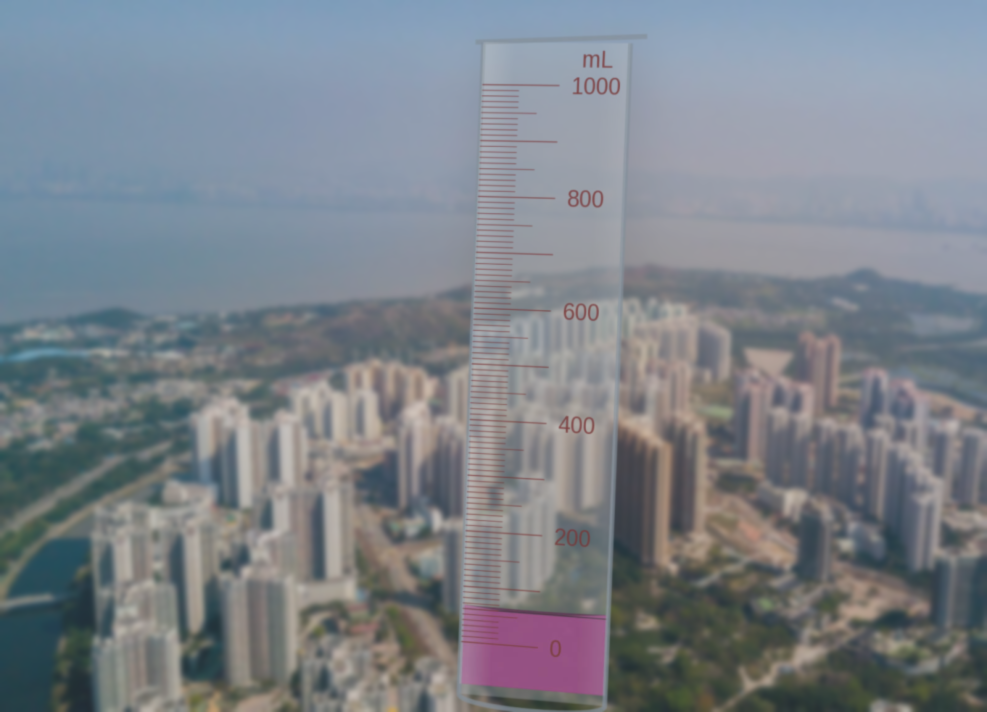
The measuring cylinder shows 60 mL
